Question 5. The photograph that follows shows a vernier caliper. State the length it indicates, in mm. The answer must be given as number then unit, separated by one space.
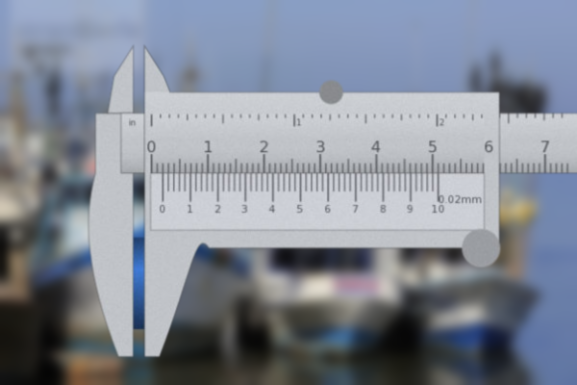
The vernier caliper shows 2.0 mm
